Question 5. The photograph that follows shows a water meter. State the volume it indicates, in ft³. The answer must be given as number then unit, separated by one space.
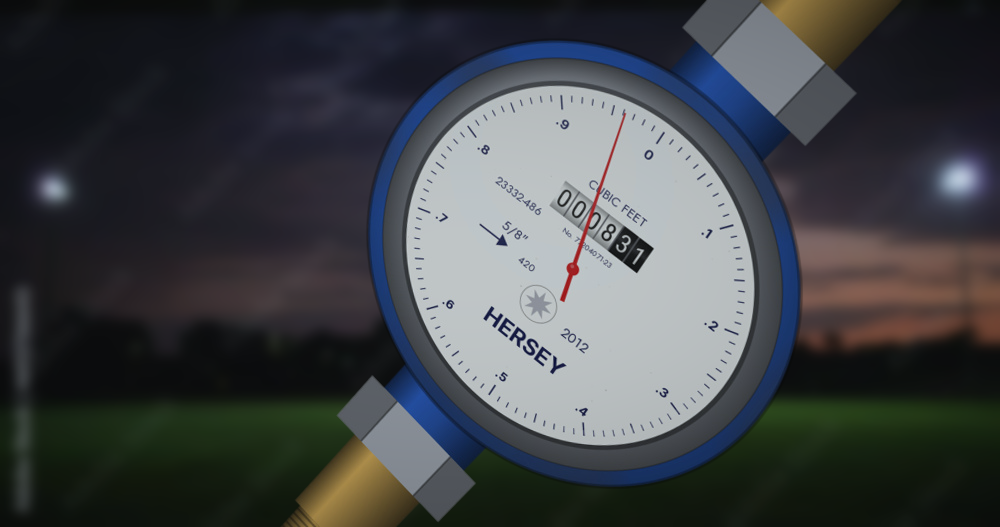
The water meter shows 830.96 ft³
